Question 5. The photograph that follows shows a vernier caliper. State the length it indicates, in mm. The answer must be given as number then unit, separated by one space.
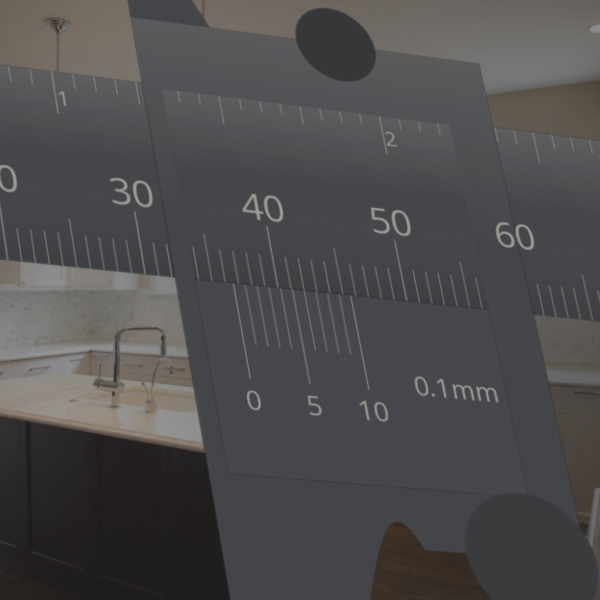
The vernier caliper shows 36.6 mm
